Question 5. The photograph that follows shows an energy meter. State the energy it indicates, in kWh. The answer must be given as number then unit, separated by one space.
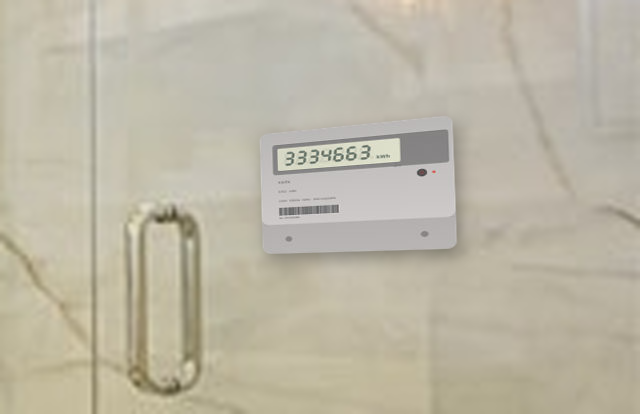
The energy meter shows 3334663 kWh
